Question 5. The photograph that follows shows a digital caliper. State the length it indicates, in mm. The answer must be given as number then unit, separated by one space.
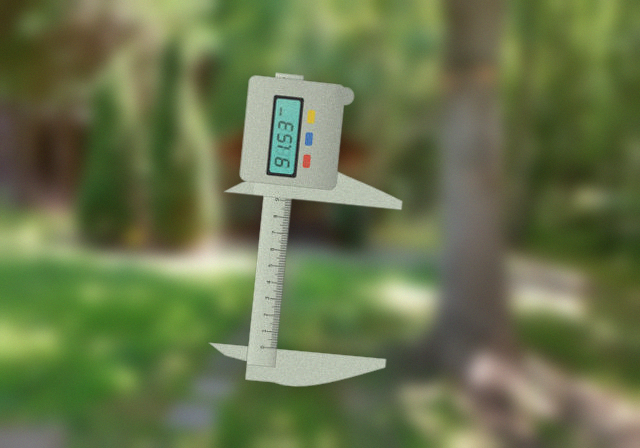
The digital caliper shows 91.53 mm
